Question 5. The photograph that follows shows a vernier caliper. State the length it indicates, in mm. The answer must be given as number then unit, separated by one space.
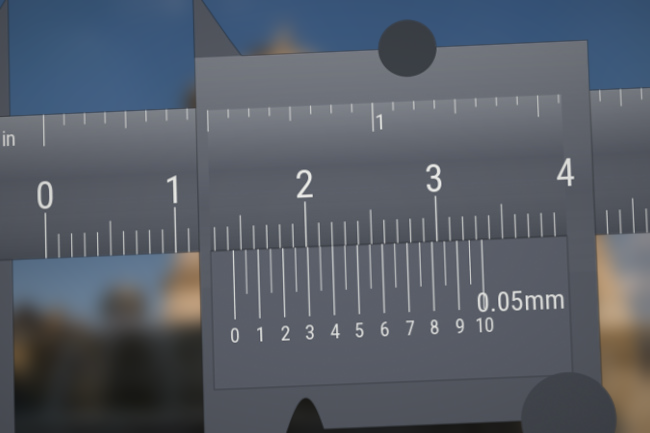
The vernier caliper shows 14.4 mm
